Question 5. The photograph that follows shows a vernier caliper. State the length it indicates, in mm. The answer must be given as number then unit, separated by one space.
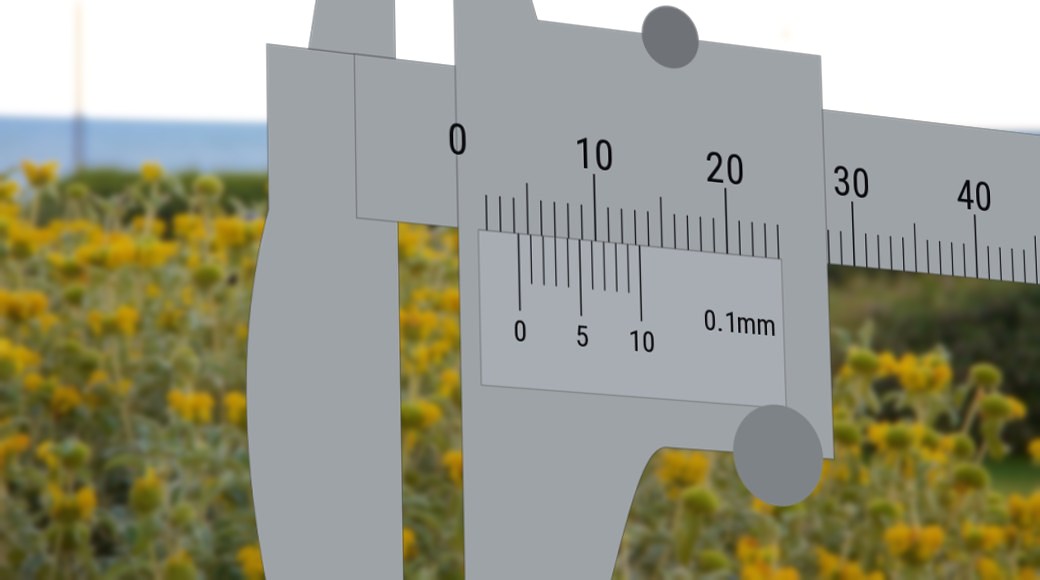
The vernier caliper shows 4.3 mm
